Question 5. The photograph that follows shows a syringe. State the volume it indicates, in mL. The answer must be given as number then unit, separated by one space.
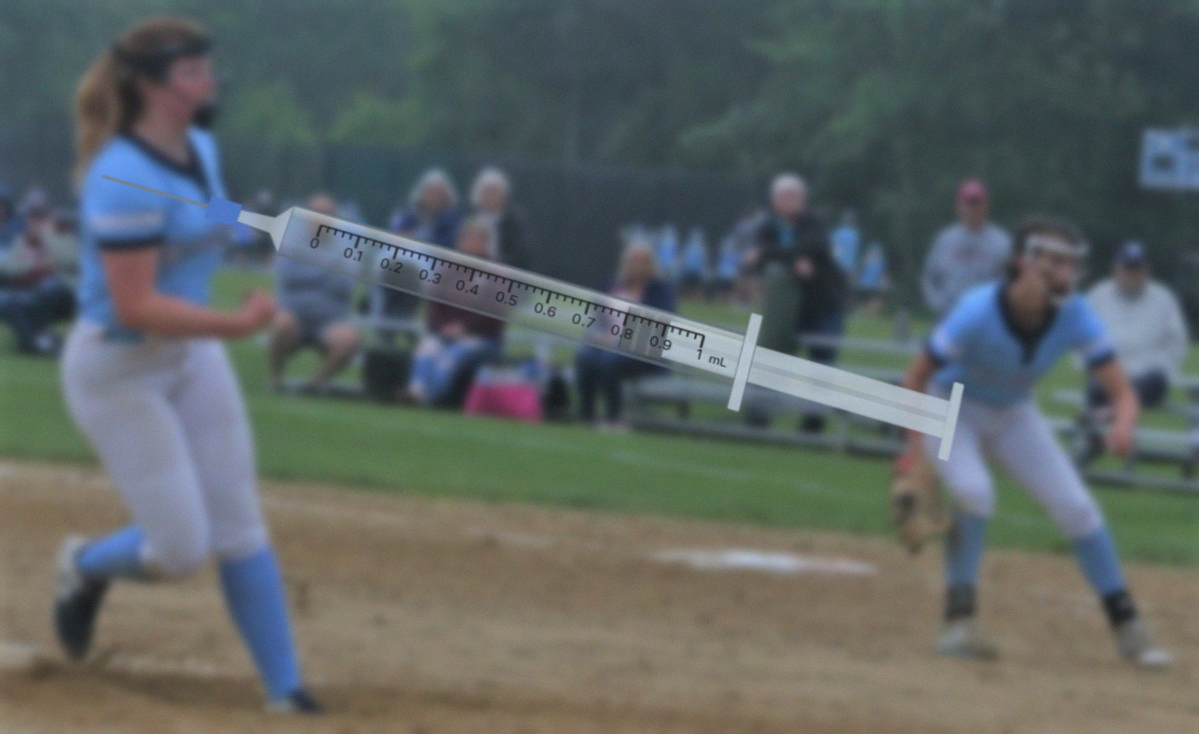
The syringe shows 0.8 mL
